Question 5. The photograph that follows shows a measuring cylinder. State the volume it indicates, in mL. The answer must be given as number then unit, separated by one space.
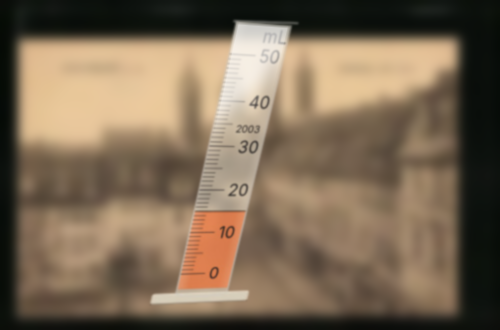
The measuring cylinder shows 15 mL
